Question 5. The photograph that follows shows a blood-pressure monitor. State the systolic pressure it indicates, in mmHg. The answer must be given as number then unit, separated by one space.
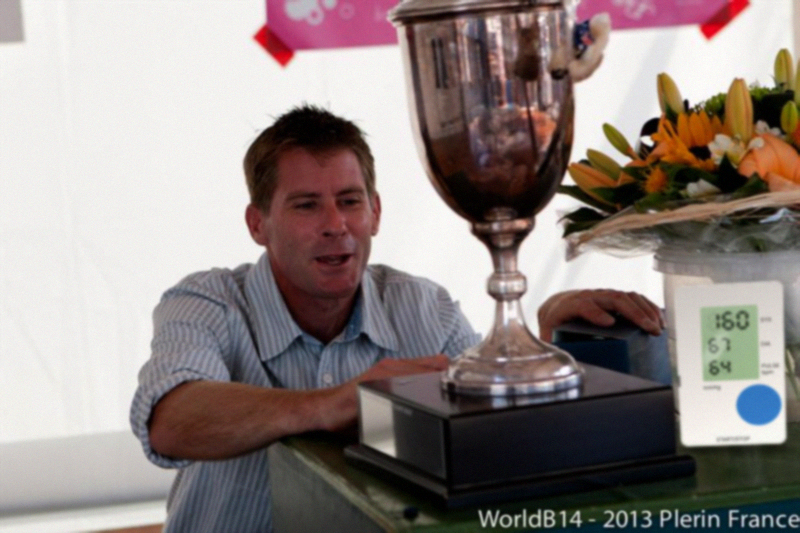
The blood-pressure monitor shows 160 mmHg
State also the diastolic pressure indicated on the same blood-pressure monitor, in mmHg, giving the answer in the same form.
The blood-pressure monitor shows 67 mmHg
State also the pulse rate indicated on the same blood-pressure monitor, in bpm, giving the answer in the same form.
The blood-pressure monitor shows 64 bpm
